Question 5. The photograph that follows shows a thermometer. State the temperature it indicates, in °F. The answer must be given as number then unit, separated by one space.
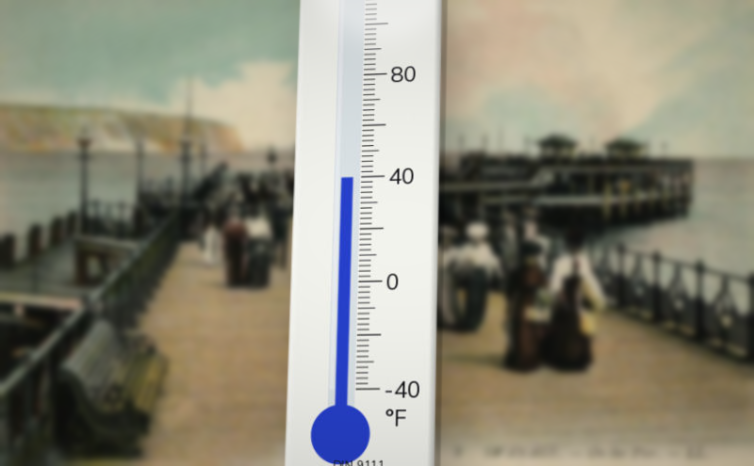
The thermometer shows 40 °F
